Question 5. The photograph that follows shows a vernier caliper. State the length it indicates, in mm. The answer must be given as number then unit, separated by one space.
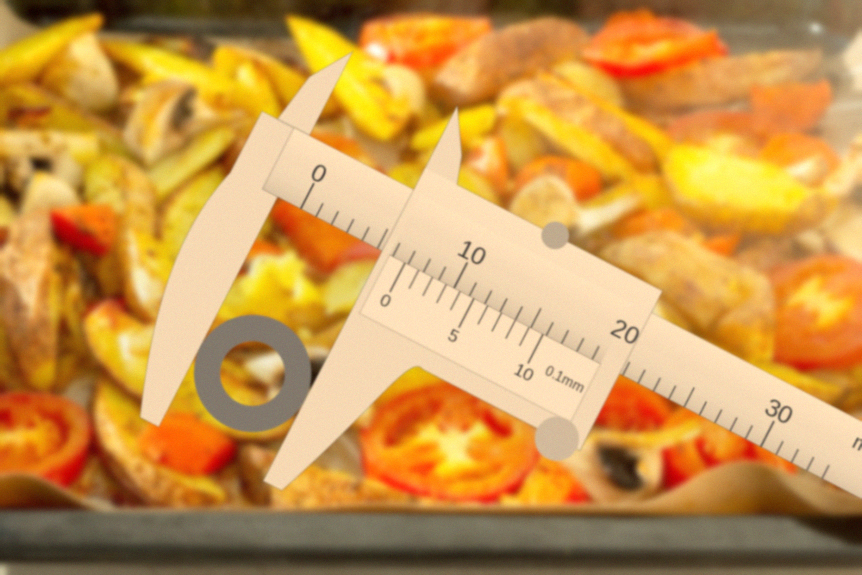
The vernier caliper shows 6.8 mm
